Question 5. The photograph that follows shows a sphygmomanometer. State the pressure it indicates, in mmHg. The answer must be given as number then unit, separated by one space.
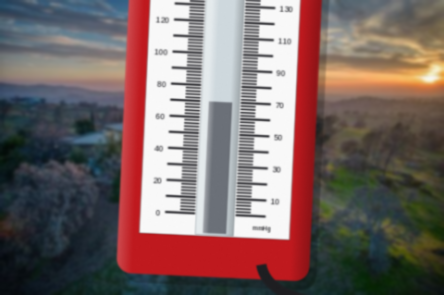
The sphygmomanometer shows 70 mmHg
